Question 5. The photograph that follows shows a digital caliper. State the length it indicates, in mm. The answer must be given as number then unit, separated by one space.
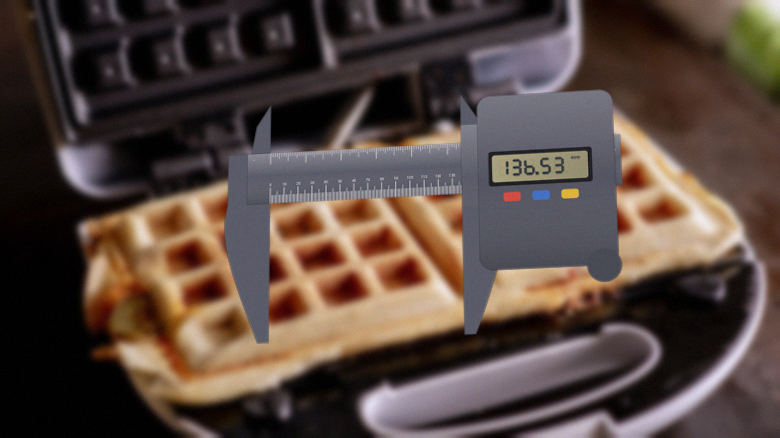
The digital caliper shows 136.53 mm
